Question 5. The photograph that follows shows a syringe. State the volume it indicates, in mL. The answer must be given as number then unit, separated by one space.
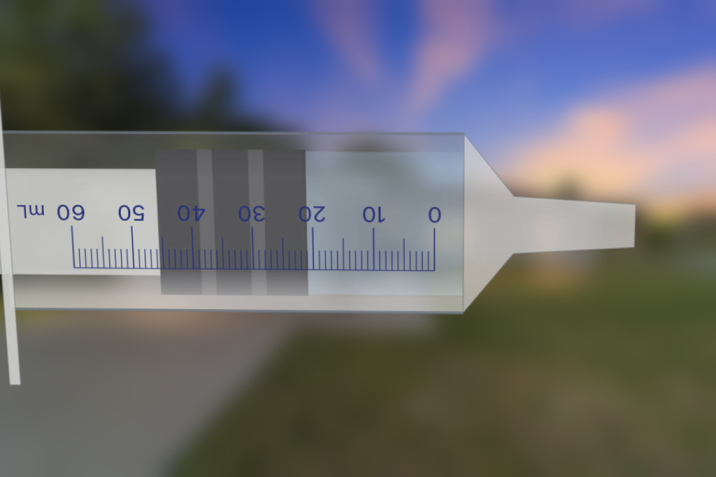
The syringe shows 21 mL
